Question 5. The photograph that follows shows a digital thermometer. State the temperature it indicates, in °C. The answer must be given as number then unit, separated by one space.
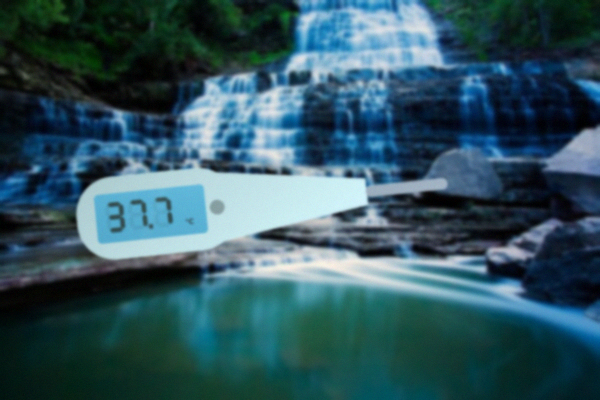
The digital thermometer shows 37.7 °C
